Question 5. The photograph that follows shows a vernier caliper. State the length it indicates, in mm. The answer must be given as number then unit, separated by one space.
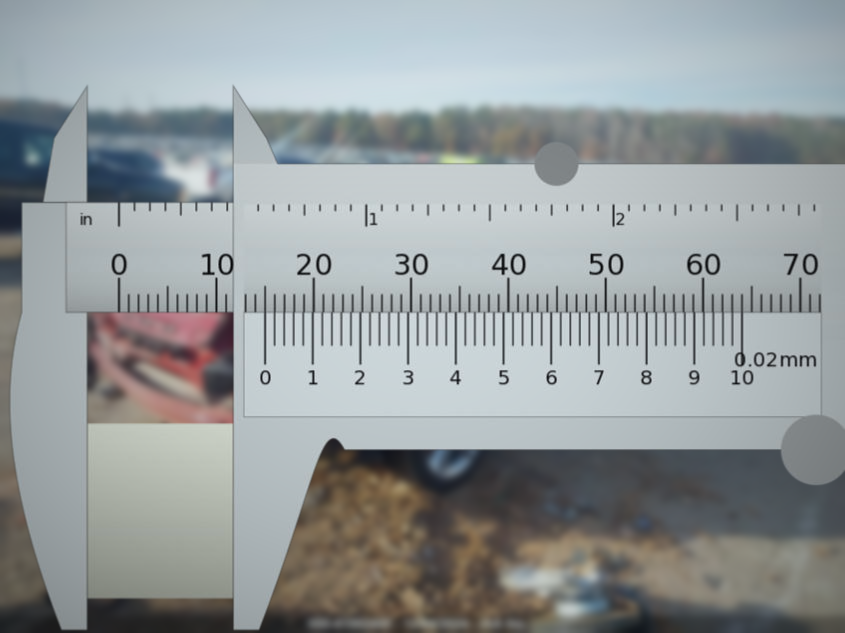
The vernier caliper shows 15.0 mm
